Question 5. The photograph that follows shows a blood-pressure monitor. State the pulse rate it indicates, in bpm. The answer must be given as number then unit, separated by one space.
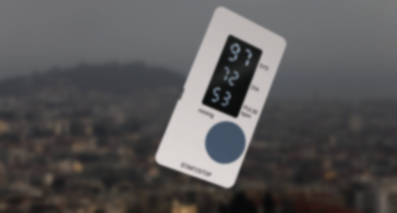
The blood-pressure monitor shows 53 bpm
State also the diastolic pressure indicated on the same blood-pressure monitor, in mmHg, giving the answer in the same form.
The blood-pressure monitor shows 72 mmHg
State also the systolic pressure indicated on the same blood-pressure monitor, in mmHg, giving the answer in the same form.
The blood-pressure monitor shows 97 mmHg
